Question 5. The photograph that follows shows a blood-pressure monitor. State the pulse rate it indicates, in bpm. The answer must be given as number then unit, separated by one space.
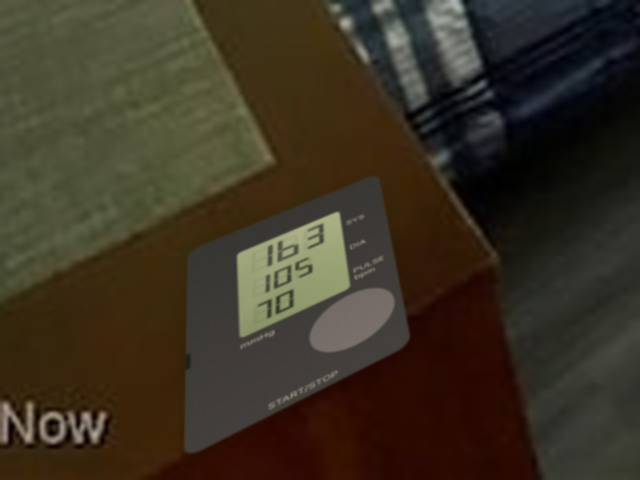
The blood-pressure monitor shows 70 bpm
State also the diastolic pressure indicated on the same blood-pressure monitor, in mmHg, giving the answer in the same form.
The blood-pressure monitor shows 105 mmHg
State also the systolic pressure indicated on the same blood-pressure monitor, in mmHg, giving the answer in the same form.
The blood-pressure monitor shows 163 mmHg
